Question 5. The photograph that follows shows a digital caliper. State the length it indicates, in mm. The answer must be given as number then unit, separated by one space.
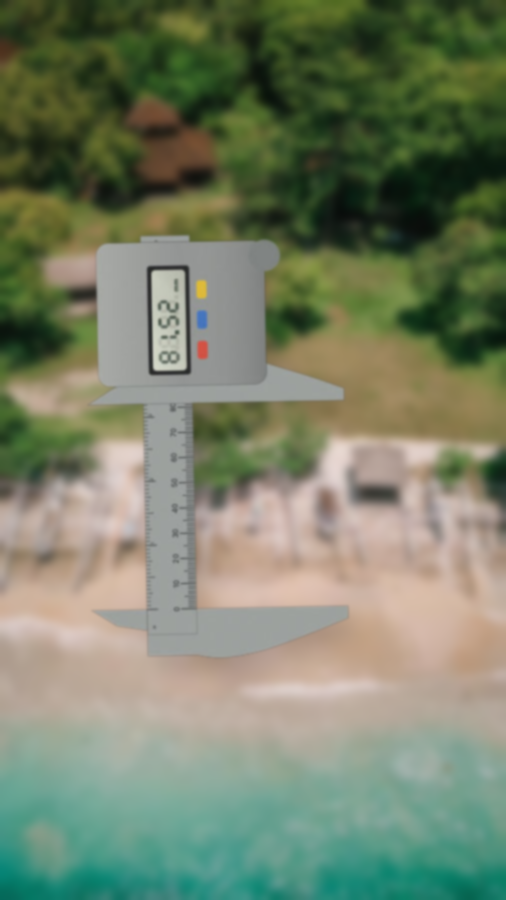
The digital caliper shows 81.52 mm
